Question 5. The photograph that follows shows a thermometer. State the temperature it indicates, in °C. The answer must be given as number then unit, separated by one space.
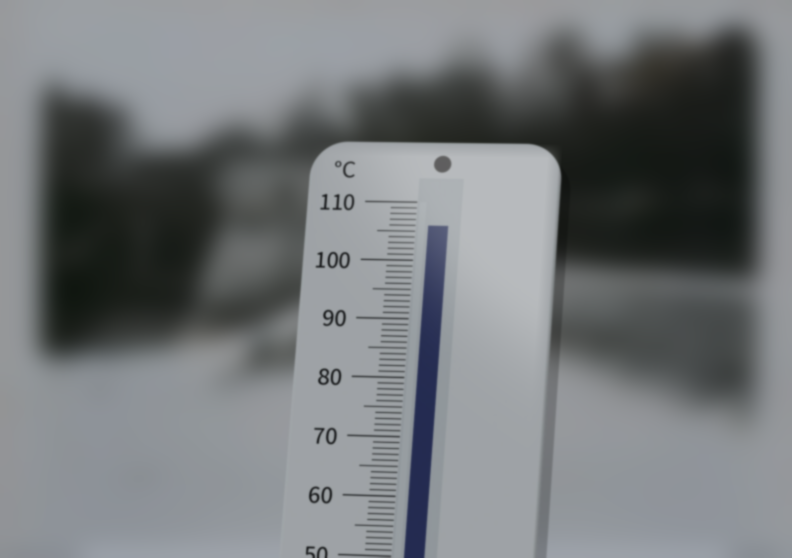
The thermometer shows 106 °C
